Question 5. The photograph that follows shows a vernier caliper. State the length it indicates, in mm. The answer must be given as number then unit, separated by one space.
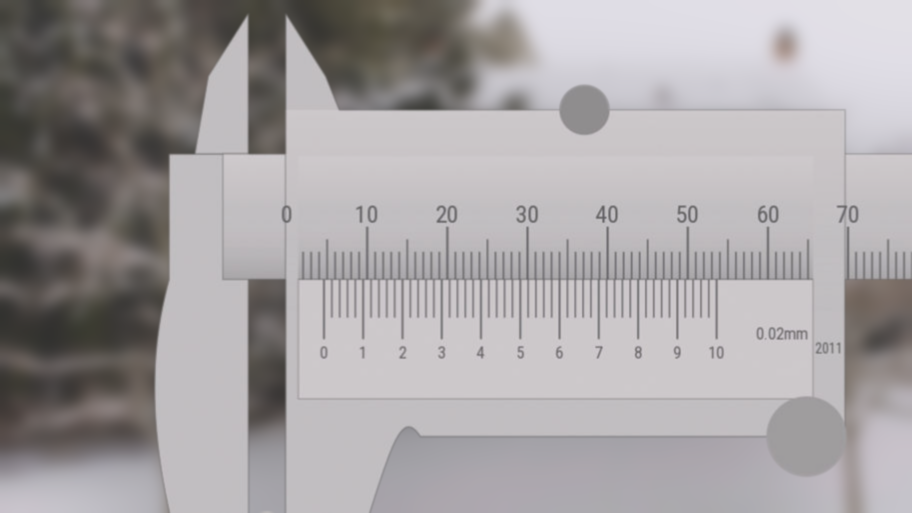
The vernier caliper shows 4.6 mm
